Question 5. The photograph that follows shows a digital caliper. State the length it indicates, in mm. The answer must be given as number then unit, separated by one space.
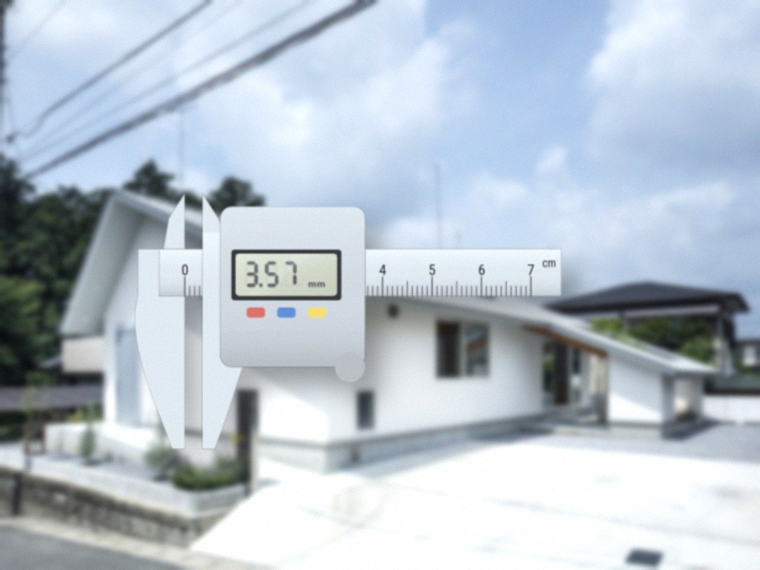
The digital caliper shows 3.57 mm
